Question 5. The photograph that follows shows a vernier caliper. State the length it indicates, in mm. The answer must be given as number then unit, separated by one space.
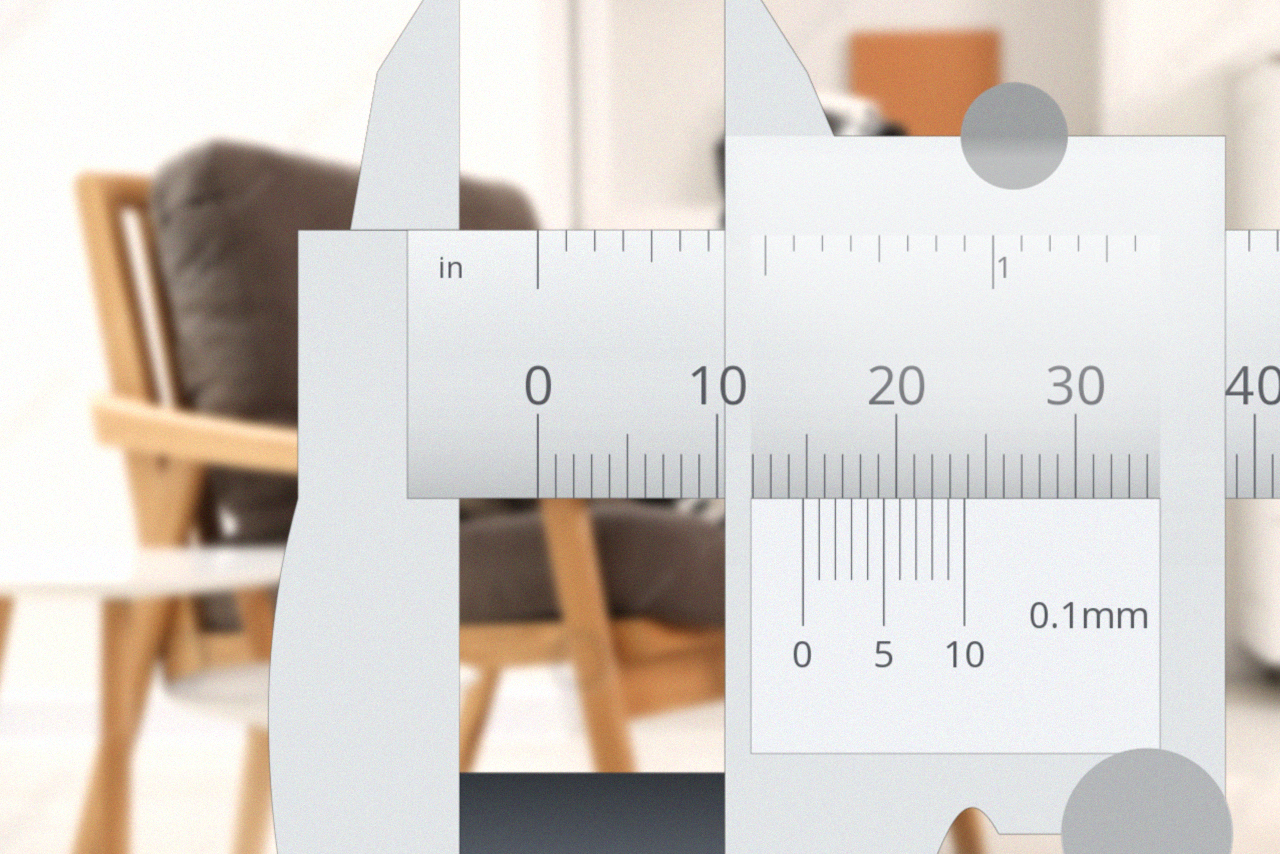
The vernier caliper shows 14.8 mm
